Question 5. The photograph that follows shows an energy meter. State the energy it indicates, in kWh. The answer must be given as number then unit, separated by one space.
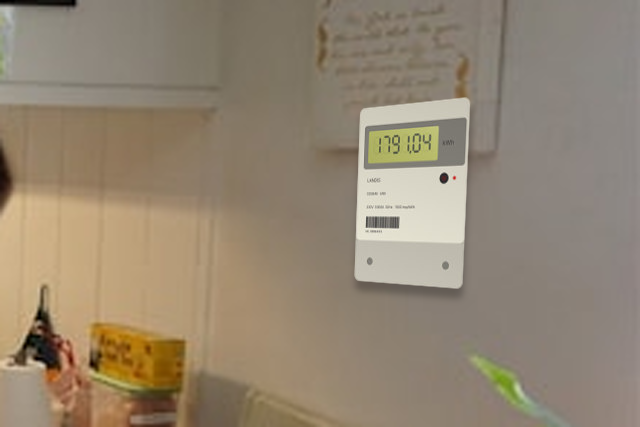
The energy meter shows 1791.04 kWh
